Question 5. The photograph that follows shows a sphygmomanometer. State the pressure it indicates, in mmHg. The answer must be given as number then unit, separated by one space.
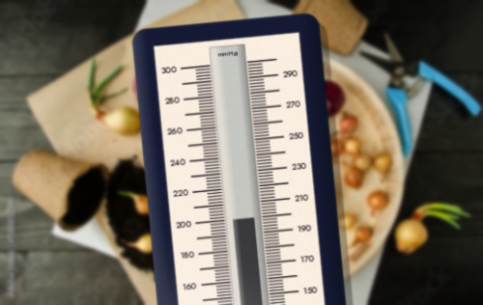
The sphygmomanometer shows 200 mmHg
